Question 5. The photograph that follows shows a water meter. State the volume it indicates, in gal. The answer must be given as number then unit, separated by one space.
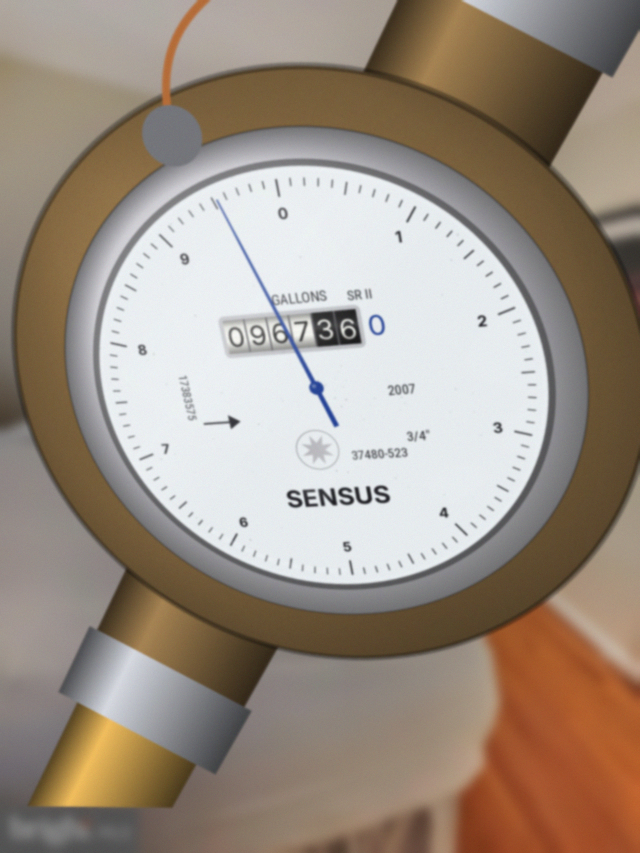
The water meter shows 967359.5 gal
